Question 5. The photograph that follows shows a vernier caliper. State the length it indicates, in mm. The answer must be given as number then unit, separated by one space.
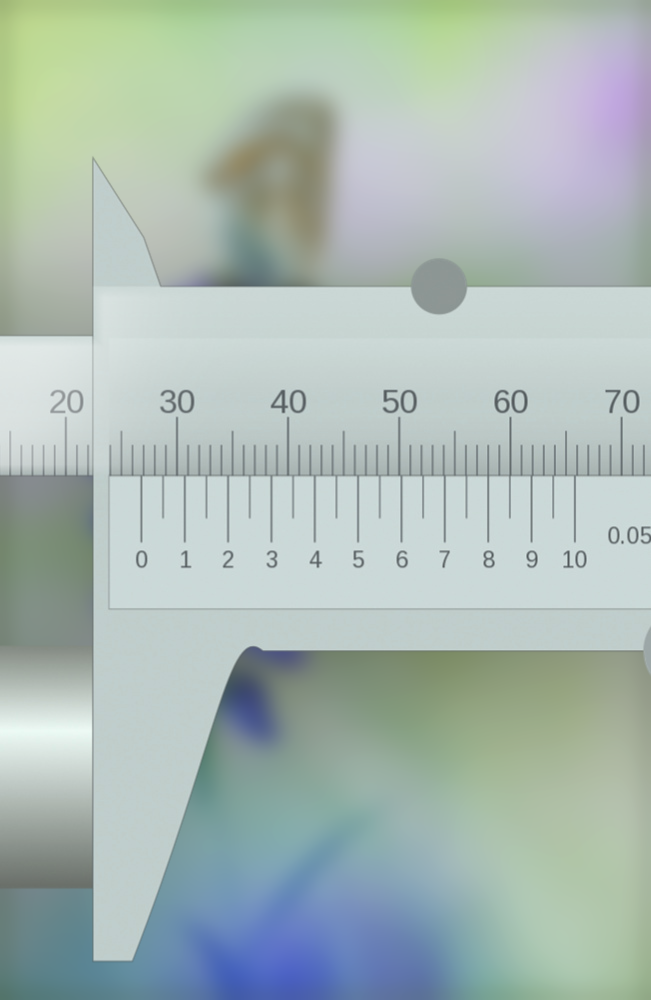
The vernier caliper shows 26.8 mm
